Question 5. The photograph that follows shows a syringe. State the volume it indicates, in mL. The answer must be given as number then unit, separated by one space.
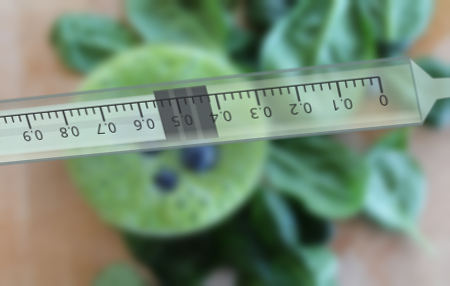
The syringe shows 0.42 mL
